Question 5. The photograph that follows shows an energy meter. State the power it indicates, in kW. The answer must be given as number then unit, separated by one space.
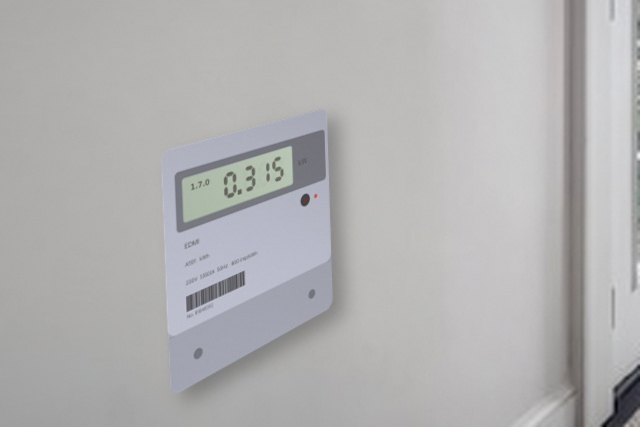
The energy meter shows 0.315 kW
